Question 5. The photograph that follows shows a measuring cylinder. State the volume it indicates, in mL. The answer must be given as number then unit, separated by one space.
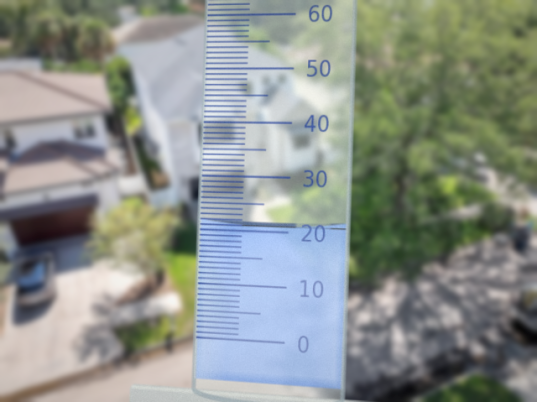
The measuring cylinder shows 21 mL
